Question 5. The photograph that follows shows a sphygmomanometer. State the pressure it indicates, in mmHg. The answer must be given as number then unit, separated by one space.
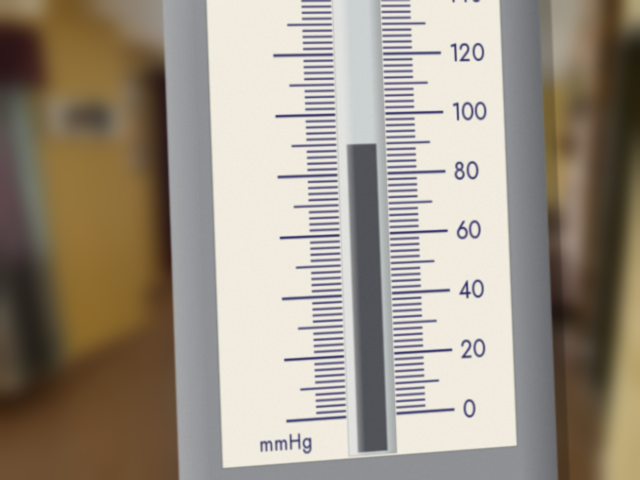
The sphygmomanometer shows 90 mmHg
